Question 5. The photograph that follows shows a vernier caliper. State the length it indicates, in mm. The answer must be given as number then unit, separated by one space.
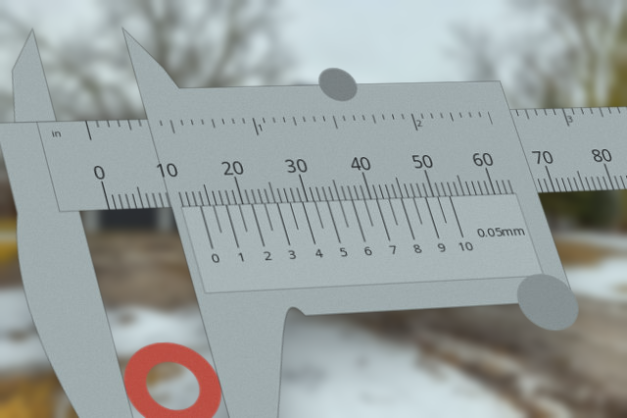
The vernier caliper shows 13.6 mm
